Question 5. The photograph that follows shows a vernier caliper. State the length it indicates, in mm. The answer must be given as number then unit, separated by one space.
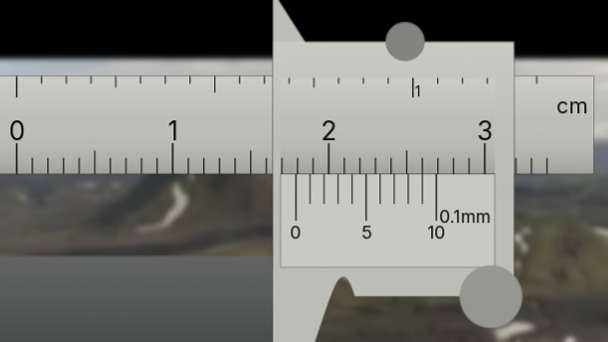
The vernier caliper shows 17.9 mm
